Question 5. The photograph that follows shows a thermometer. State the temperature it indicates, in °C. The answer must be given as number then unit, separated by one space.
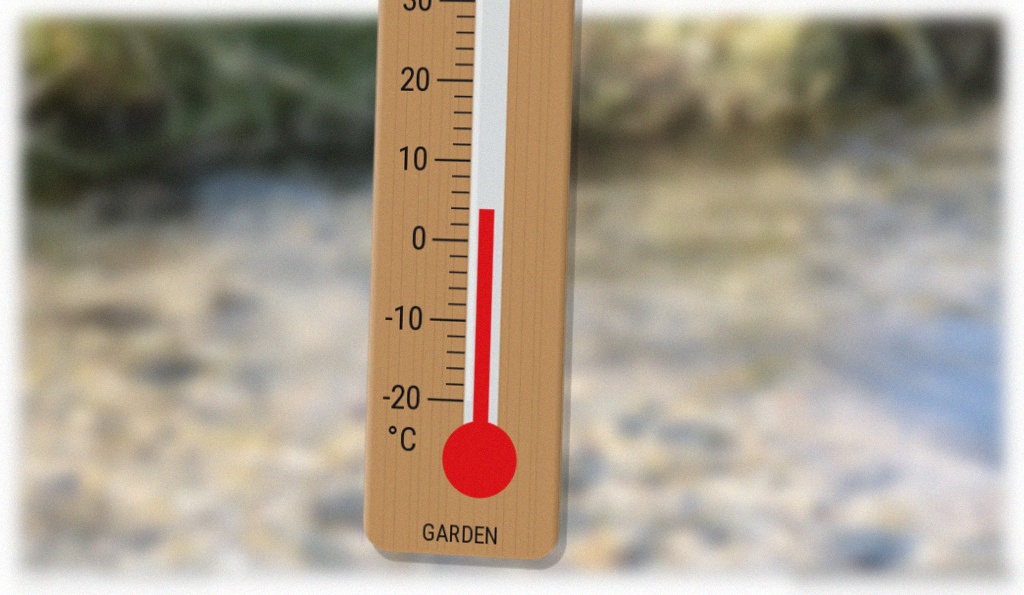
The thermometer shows 4 °C
